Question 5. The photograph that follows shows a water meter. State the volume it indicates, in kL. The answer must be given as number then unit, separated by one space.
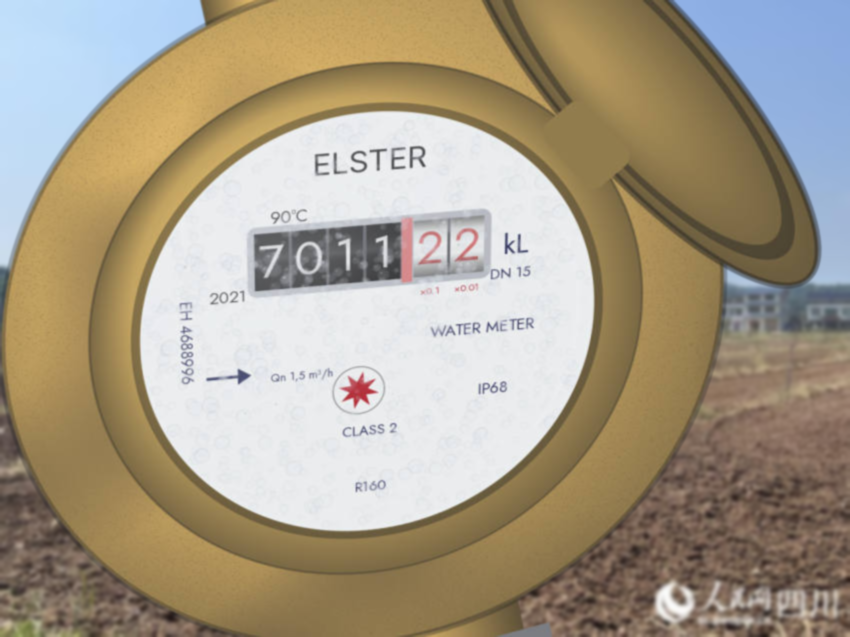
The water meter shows 7011.22 kL
